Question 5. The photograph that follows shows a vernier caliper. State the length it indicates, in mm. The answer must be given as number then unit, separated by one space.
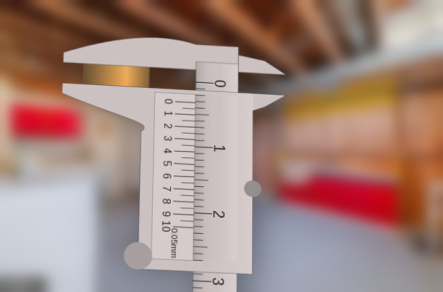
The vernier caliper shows 3.2 mm
